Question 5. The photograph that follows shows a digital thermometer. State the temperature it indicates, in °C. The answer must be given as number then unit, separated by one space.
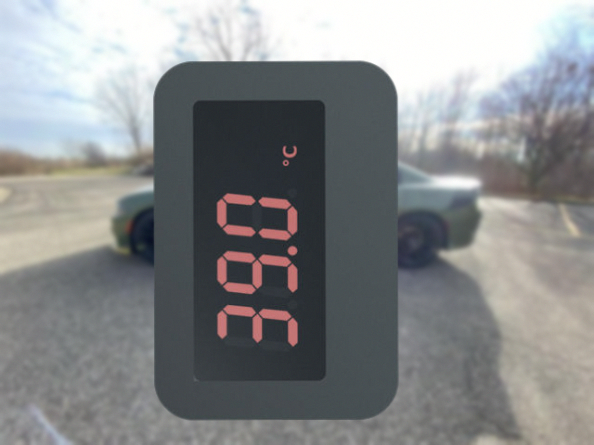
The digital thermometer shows 39.0 °C
